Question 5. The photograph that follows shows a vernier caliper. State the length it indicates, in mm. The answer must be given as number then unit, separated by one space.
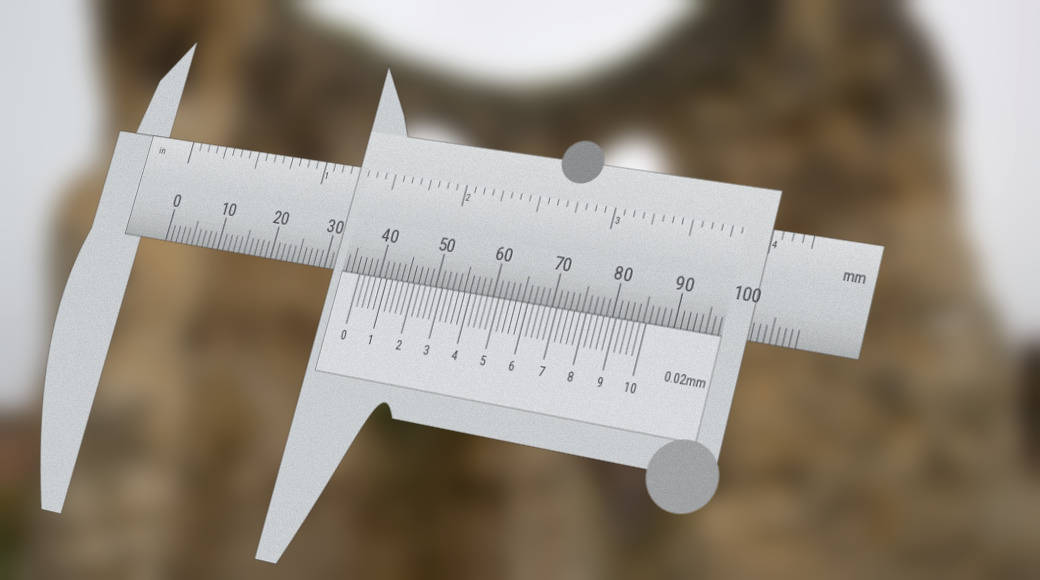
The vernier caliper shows 36.5 mm
